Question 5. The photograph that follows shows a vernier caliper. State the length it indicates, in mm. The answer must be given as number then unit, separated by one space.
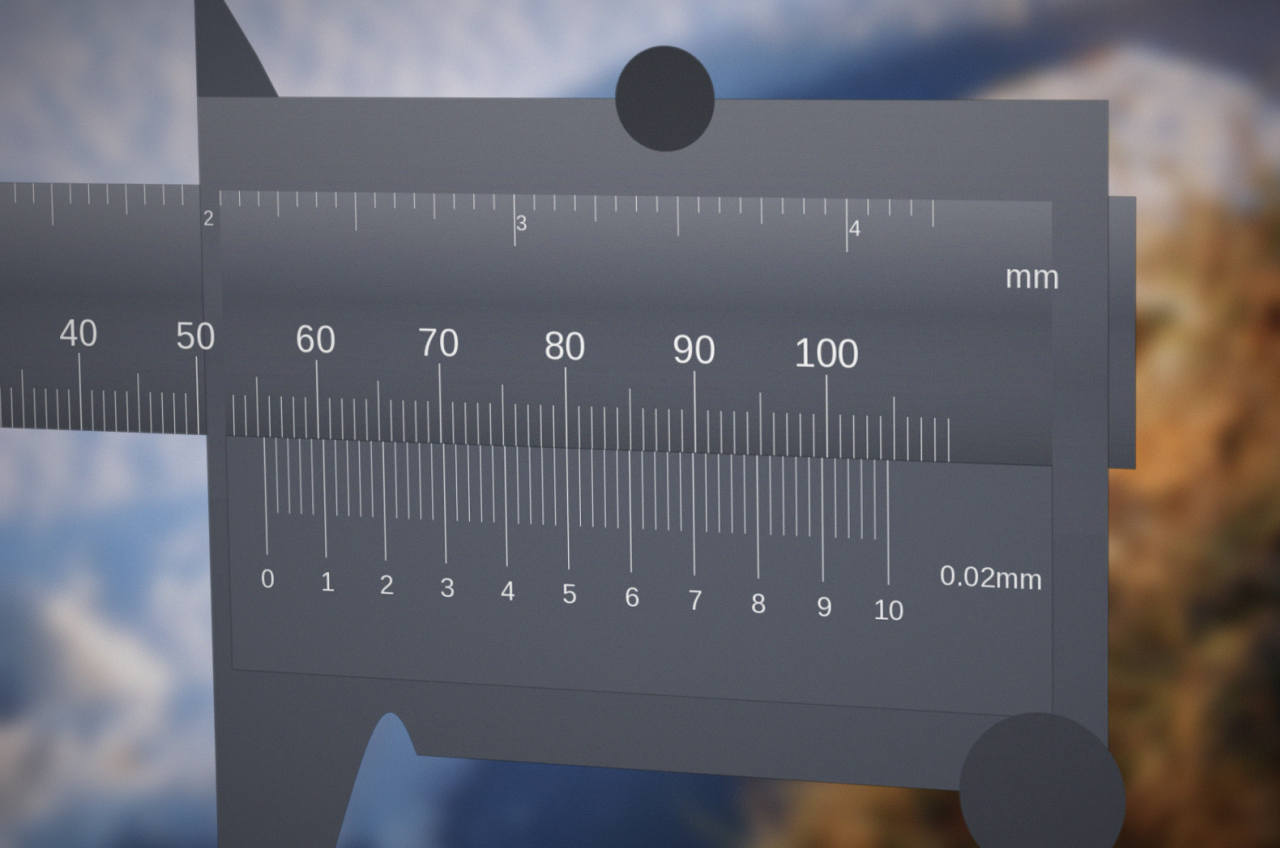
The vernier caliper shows 55.5 mm
